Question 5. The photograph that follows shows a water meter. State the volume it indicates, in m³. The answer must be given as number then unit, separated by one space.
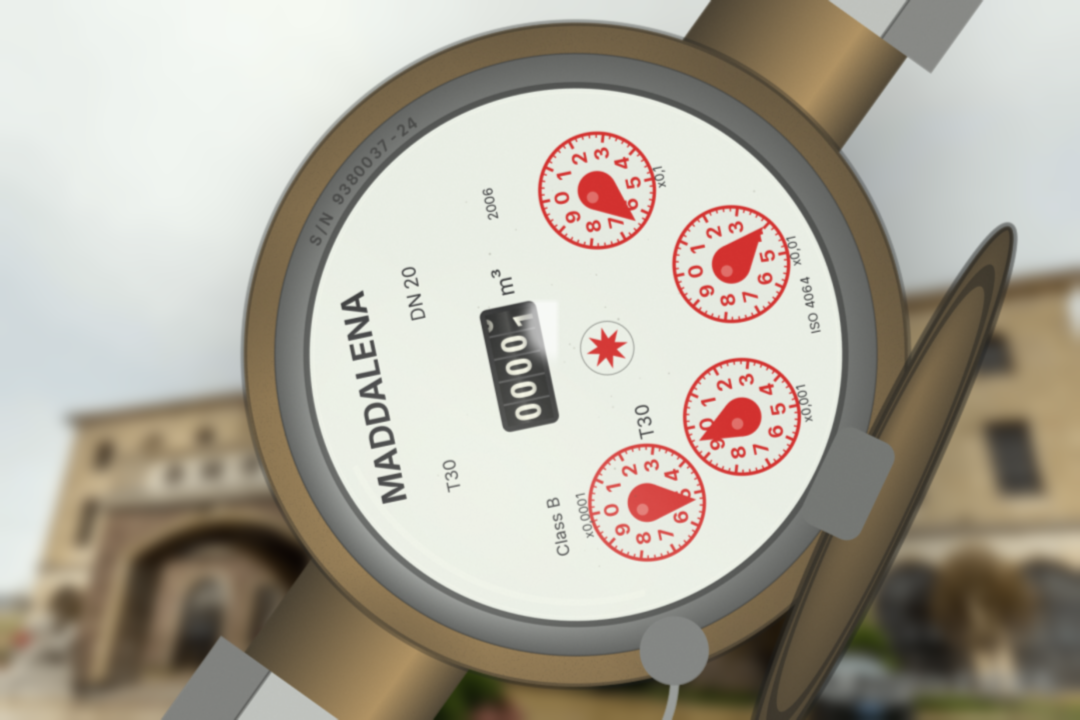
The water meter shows 0.6395 m³
